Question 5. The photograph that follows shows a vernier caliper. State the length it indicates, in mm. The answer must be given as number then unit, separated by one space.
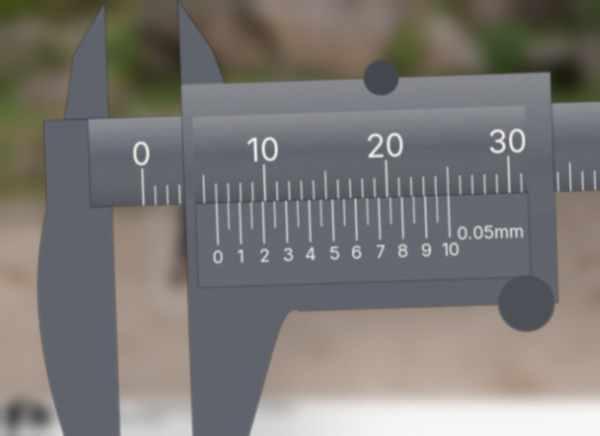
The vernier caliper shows 6.0 mm
